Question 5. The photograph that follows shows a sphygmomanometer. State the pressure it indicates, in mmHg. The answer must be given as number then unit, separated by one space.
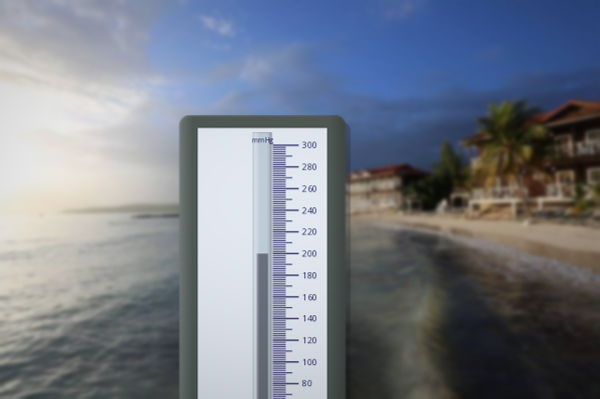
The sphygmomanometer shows 200 mmHg
